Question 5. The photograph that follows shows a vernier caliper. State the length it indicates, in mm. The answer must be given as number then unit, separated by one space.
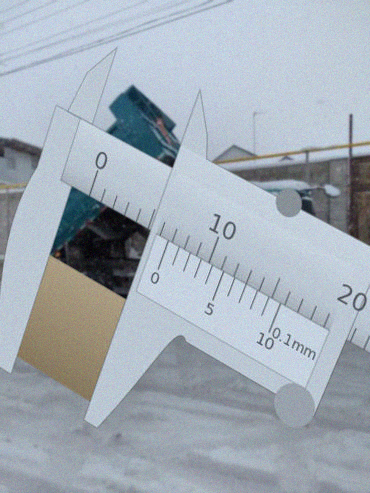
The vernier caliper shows 6.7 mm
